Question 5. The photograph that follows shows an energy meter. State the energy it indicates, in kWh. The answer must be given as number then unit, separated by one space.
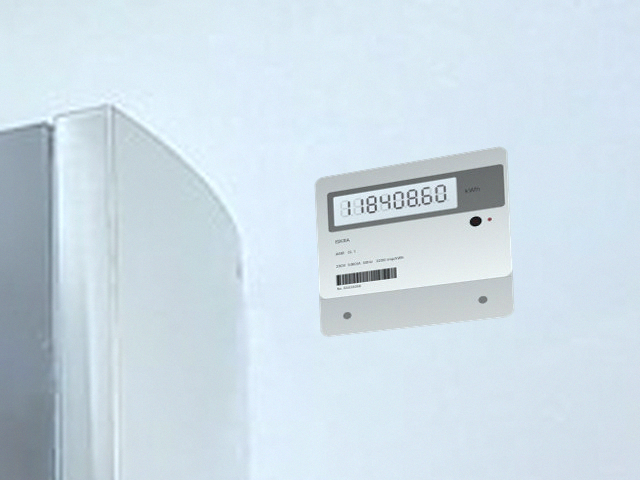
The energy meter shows 118408.60 kWh
